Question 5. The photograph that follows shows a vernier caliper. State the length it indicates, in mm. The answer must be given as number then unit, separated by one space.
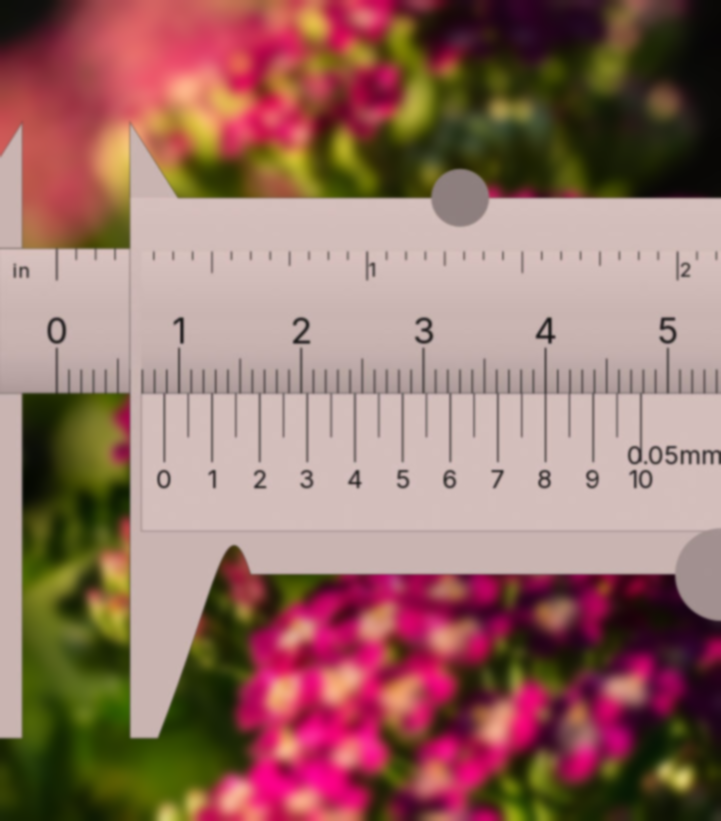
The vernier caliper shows 8.8 mm
